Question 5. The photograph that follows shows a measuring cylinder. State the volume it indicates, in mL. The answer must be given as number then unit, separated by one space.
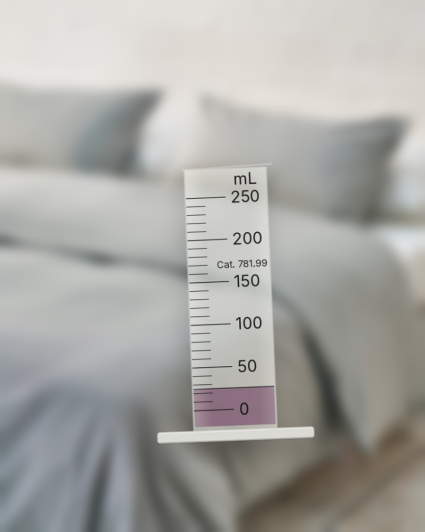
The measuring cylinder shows 25 mL
